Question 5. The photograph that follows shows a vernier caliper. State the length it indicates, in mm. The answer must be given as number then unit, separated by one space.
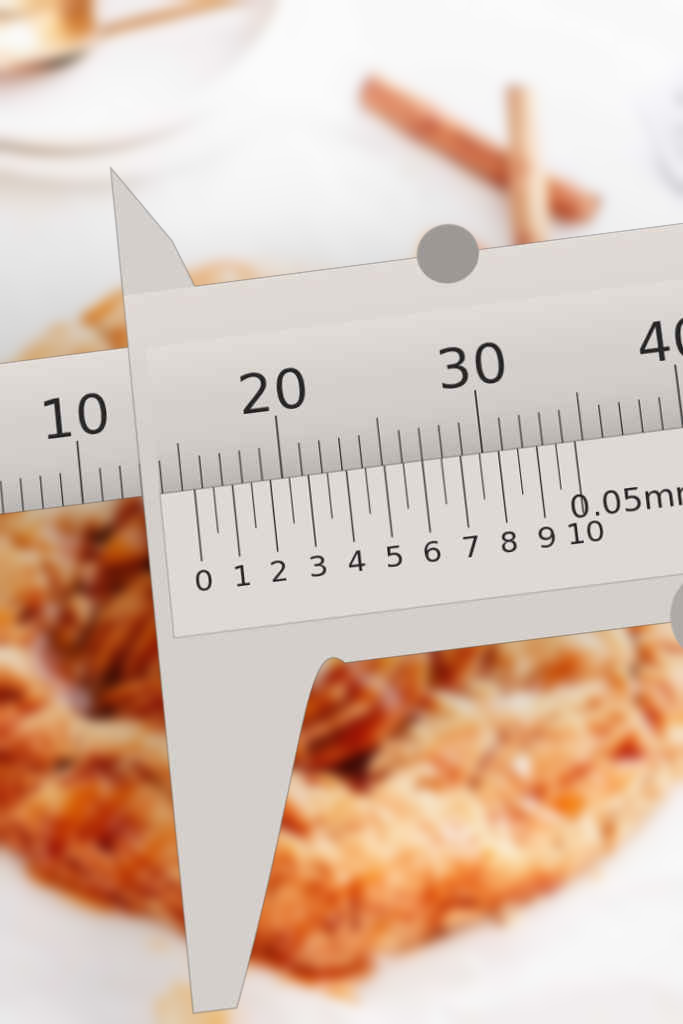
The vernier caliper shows 15.6 mm
